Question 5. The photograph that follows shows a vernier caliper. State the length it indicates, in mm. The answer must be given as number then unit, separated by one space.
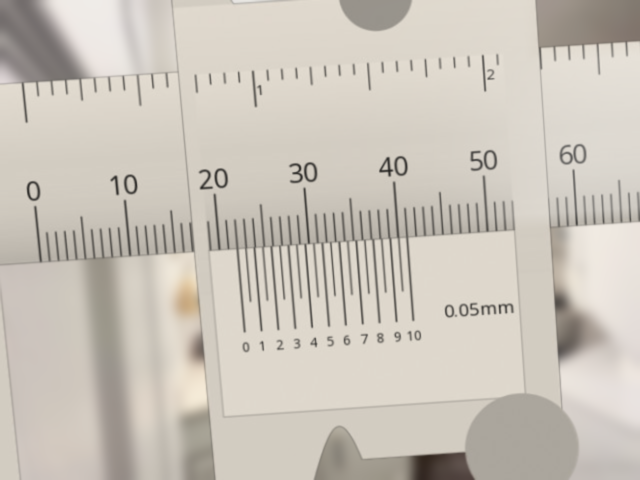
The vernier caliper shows 22.0 mm
